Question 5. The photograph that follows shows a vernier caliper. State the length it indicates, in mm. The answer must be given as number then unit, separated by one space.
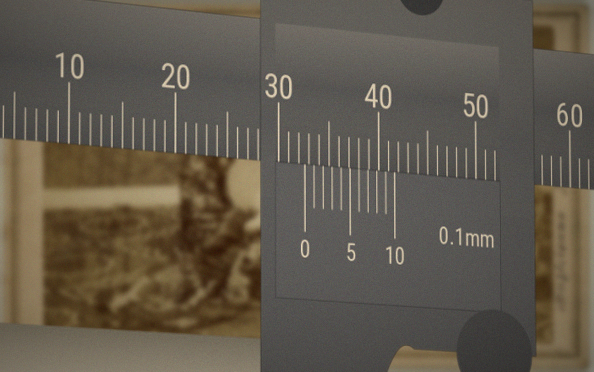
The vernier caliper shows 32.6 mm
